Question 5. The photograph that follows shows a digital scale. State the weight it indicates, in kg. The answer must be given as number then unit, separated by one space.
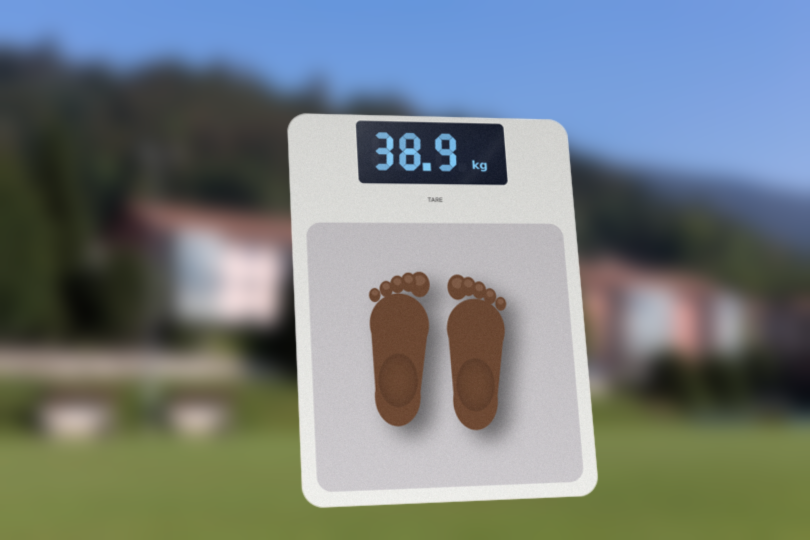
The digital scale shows 38.9 kg
